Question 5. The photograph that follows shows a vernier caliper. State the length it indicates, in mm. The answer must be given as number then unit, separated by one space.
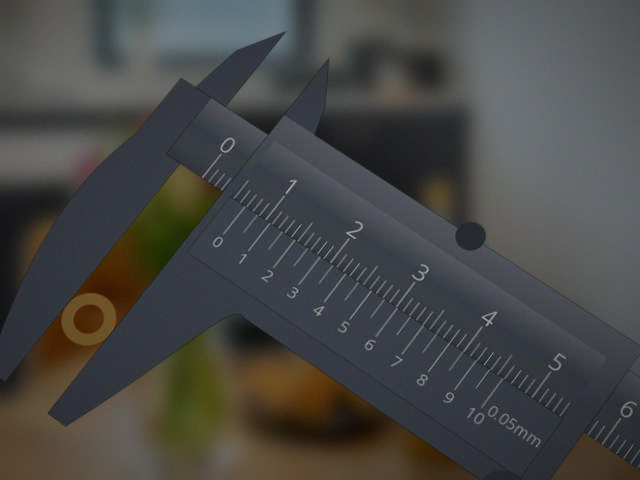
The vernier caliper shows 6.8 mm
